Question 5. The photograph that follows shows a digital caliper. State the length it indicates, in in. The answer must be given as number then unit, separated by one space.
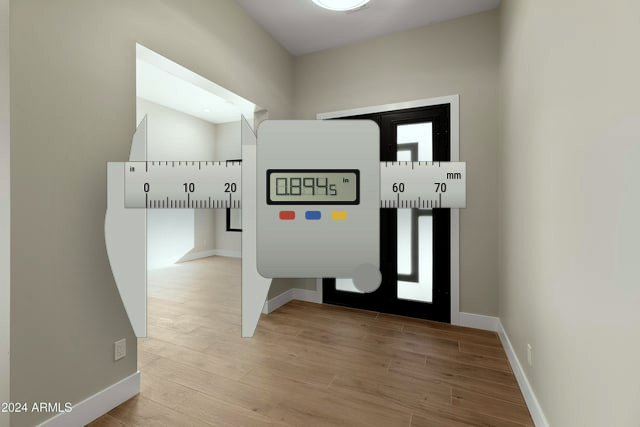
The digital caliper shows 0.8945 in
